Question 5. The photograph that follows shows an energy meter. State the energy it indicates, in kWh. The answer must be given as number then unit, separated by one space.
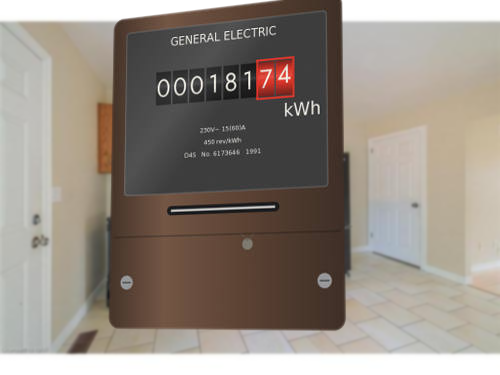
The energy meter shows 181.74 kWh
